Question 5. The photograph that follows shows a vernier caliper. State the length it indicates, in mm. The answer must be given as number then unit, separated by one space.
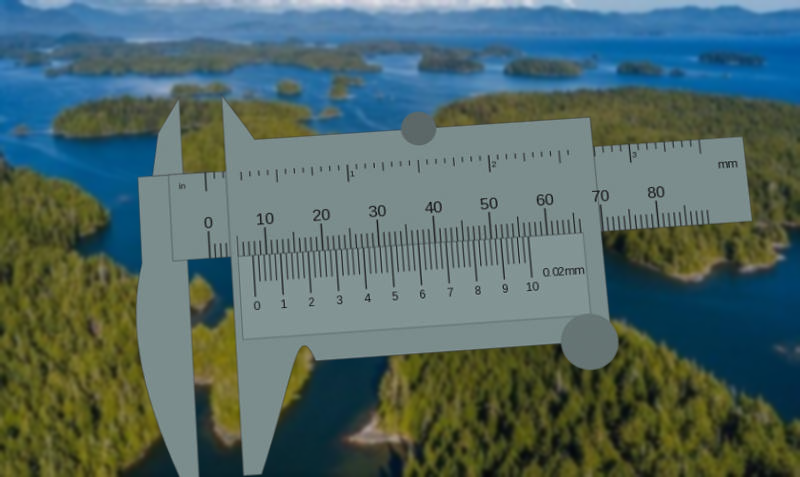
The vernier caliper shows 7.6 mm
